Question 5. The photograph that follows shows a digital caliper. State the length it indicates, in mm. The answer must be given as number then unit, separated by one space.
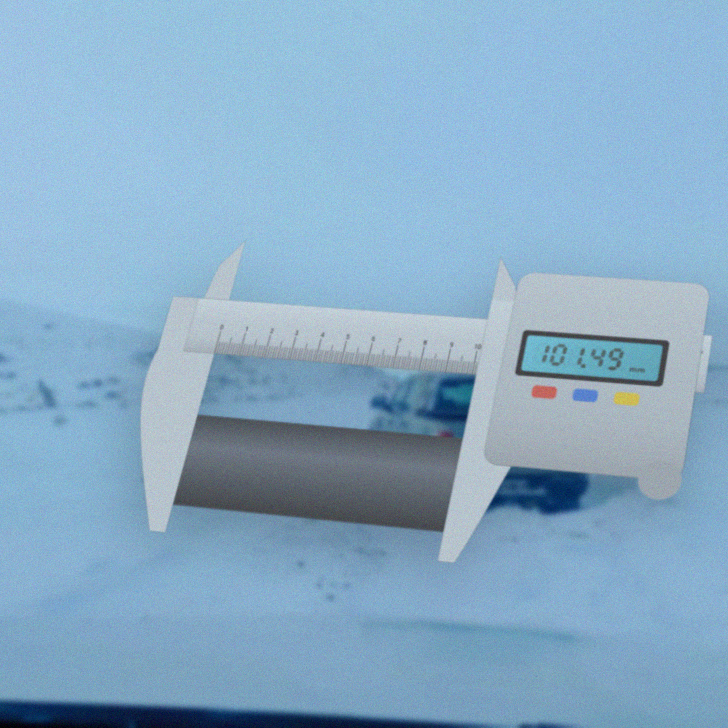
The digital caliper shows 101.49 mm
